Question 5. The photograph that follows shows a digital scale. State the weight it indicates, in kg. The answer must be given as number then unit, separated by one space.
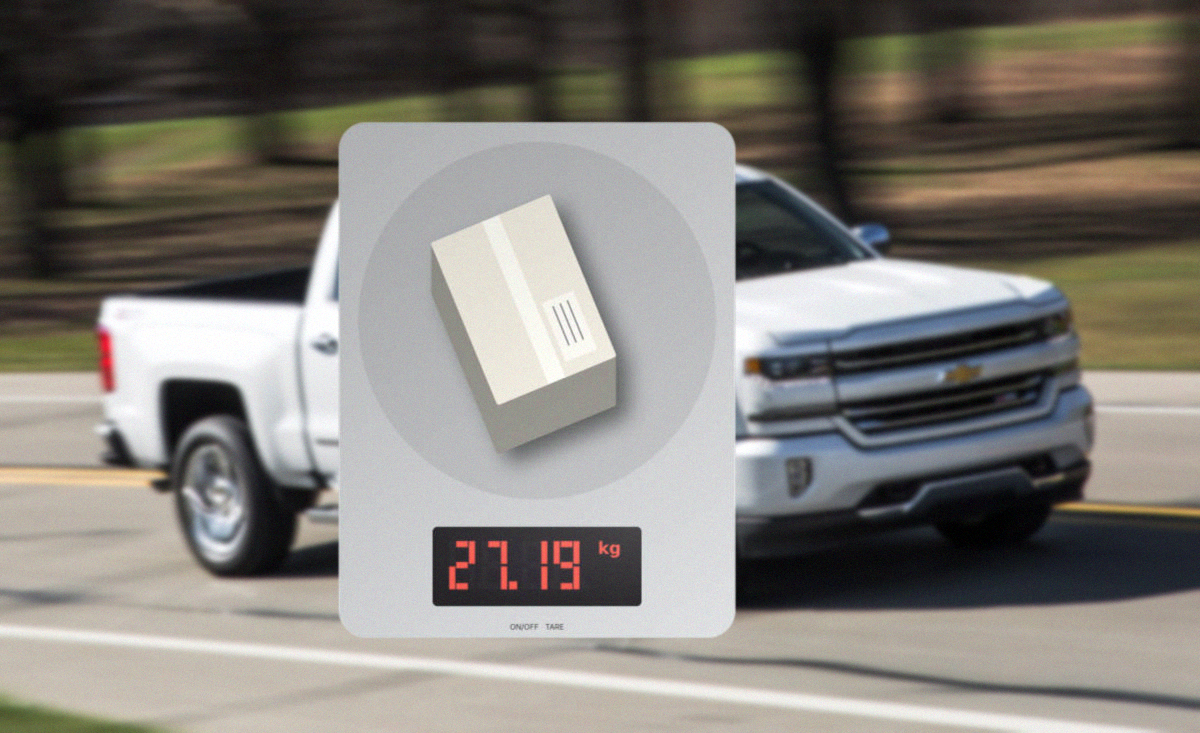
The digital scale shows 27.19 kg
